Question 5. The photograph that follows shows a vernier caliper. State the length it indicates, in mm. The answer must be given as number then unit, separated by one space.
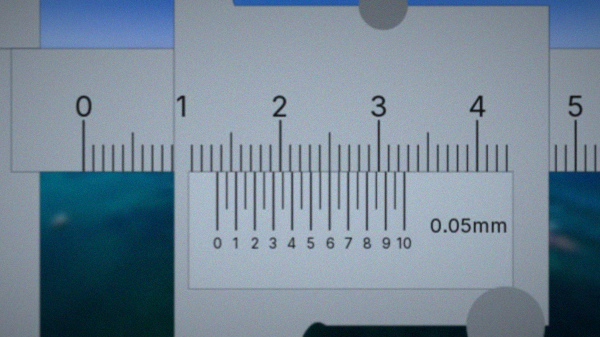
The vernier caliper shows 13.6 mm
